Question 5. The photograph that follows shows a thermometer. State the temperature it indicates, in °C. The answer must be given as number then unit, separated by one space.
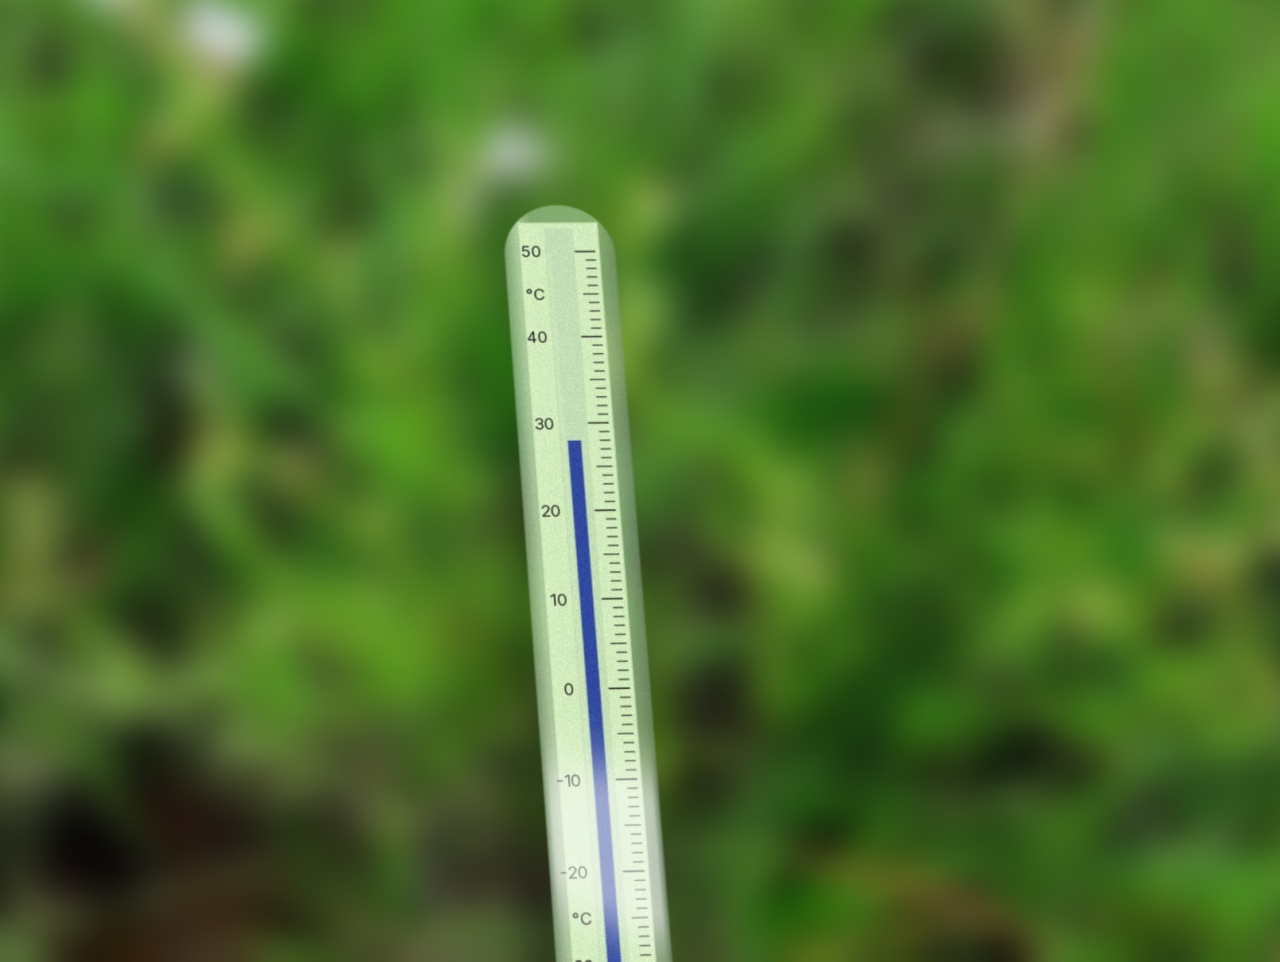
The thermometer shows 28 °C
